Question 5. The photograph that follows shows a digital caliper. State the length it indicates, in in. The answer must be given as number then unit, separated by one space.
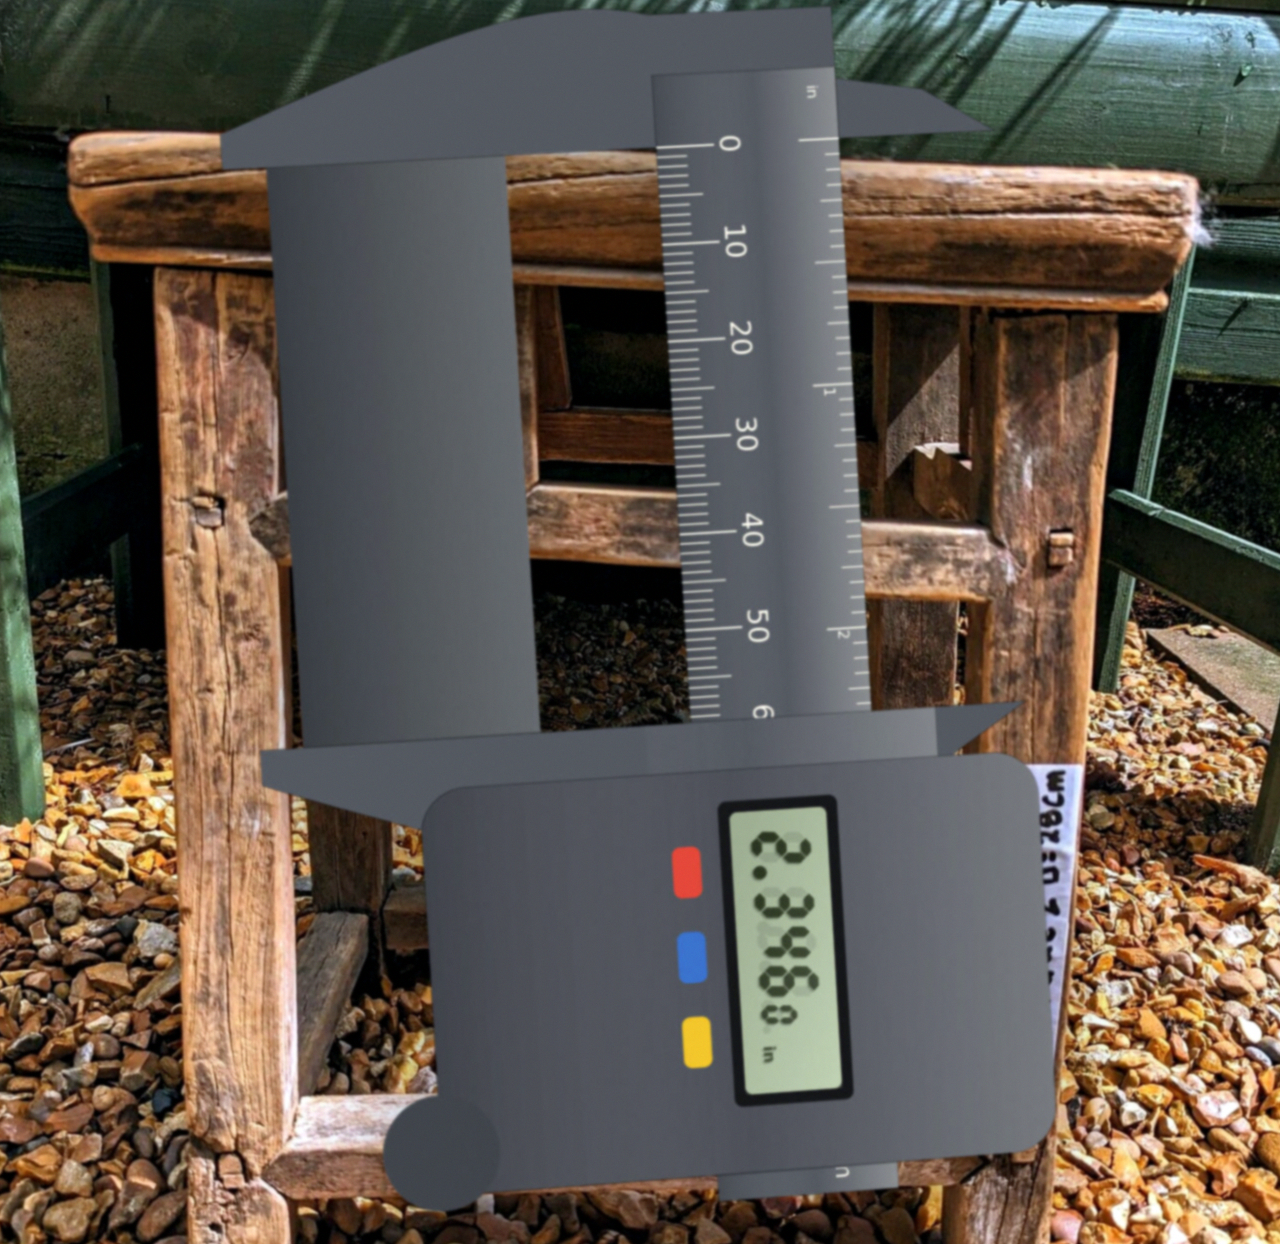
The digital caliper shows 2.3460 in
